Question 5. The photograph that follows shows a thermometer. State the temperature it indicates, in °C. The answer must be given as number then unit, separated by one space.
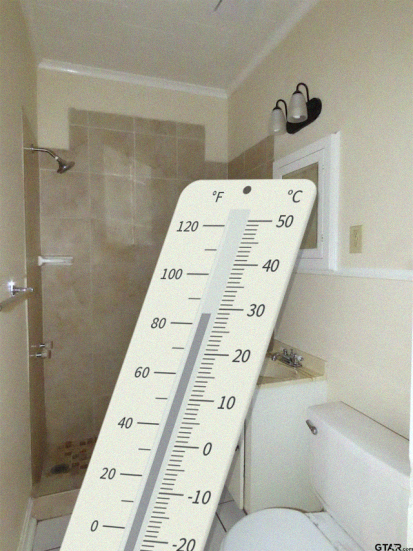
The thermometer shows 29 °C
